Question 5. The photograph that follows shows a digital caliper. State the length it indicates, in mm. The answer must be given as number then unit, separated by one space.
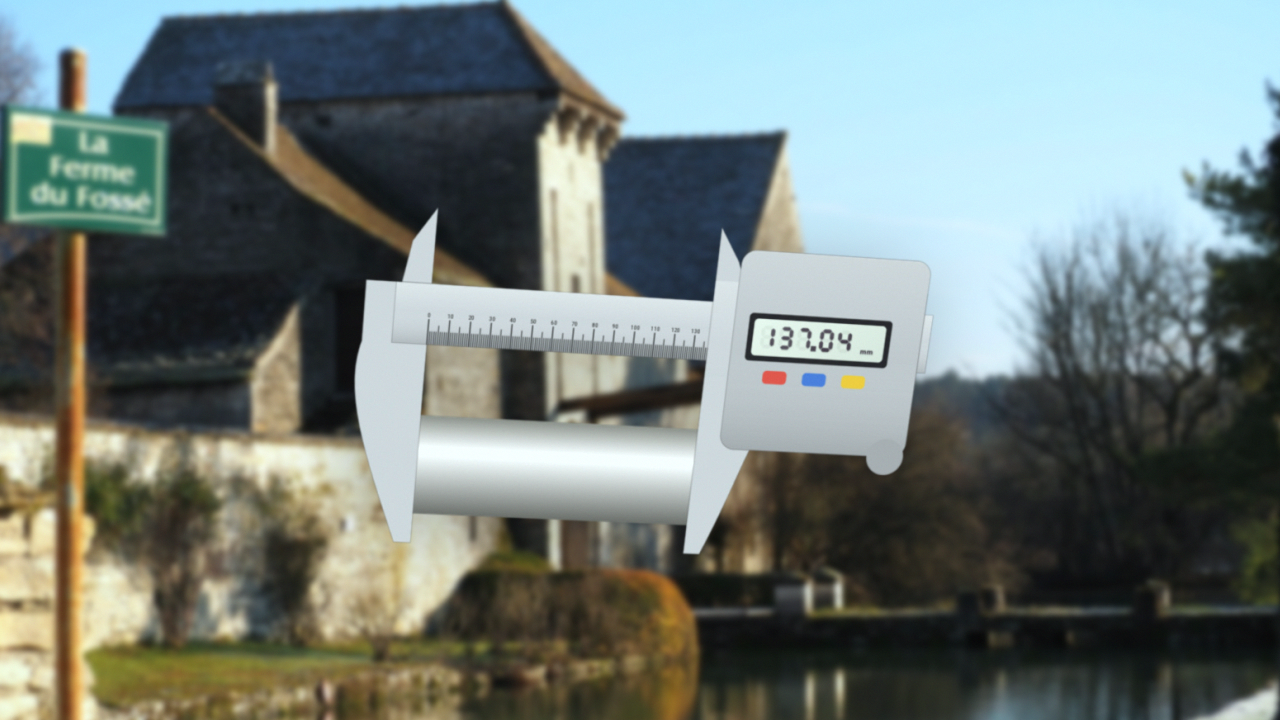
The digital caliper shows 137.04 mm
